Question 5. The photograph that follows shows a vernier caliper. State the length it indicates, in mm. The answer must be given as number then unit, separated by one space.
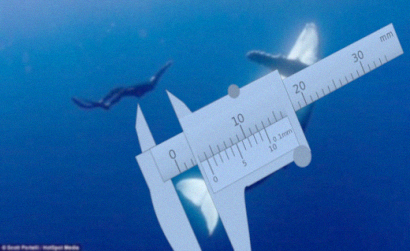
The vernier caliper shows 4.0 mm
